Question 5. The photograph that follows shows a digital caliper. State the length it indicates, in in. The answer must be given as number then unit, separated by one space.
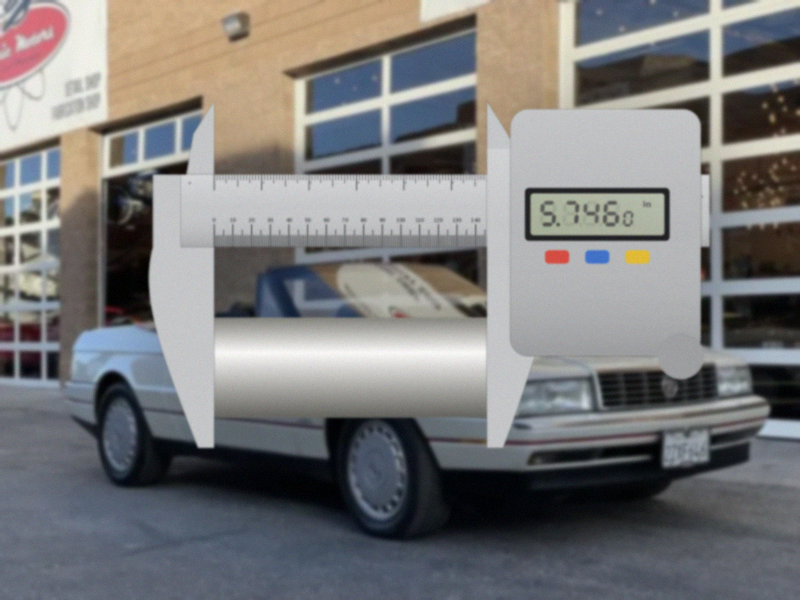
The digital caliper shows 5.7460 in
